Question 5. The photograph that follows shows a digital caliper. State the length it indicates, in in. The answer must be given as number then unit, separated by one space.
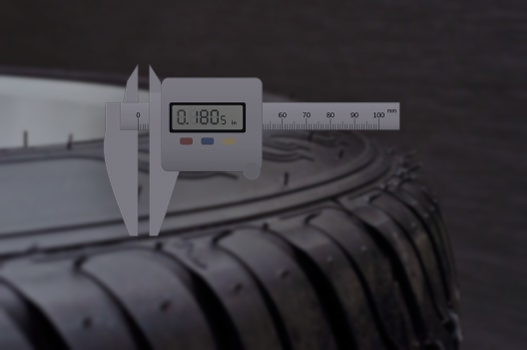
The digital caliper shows 0.1805 in
